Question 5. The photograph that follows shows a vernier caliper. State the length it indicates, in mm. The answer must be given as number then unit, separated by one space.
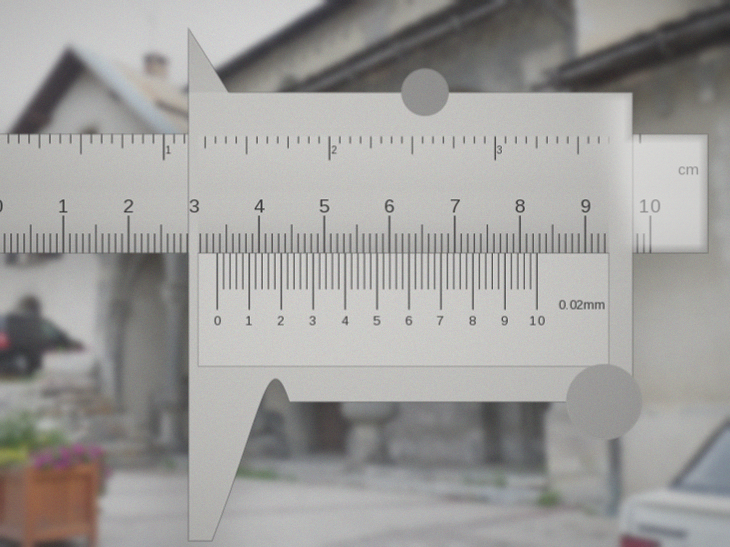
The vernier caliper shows 33.6 mm
